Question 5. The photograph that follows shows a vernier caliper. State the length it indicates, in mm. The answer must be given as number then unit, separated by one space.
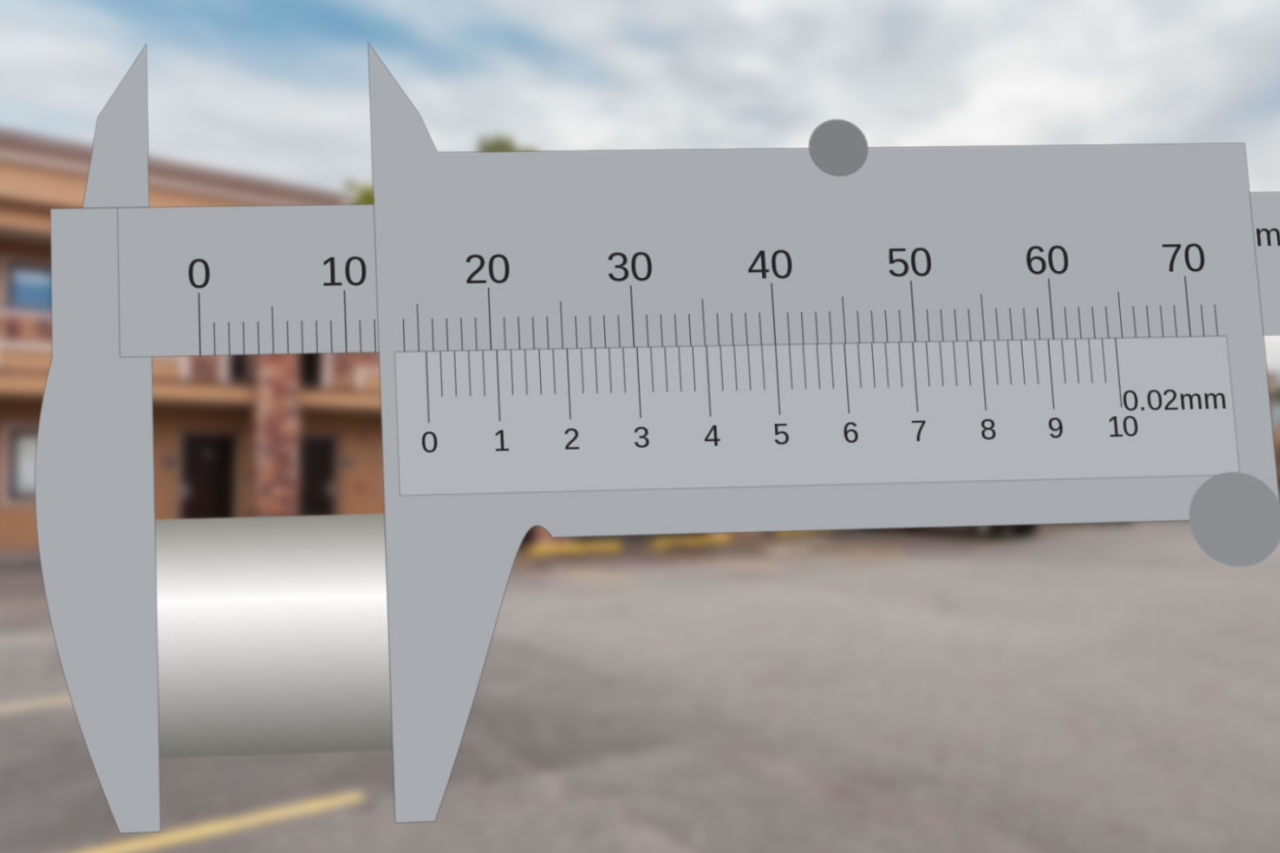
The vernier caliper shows 15.5 mm
